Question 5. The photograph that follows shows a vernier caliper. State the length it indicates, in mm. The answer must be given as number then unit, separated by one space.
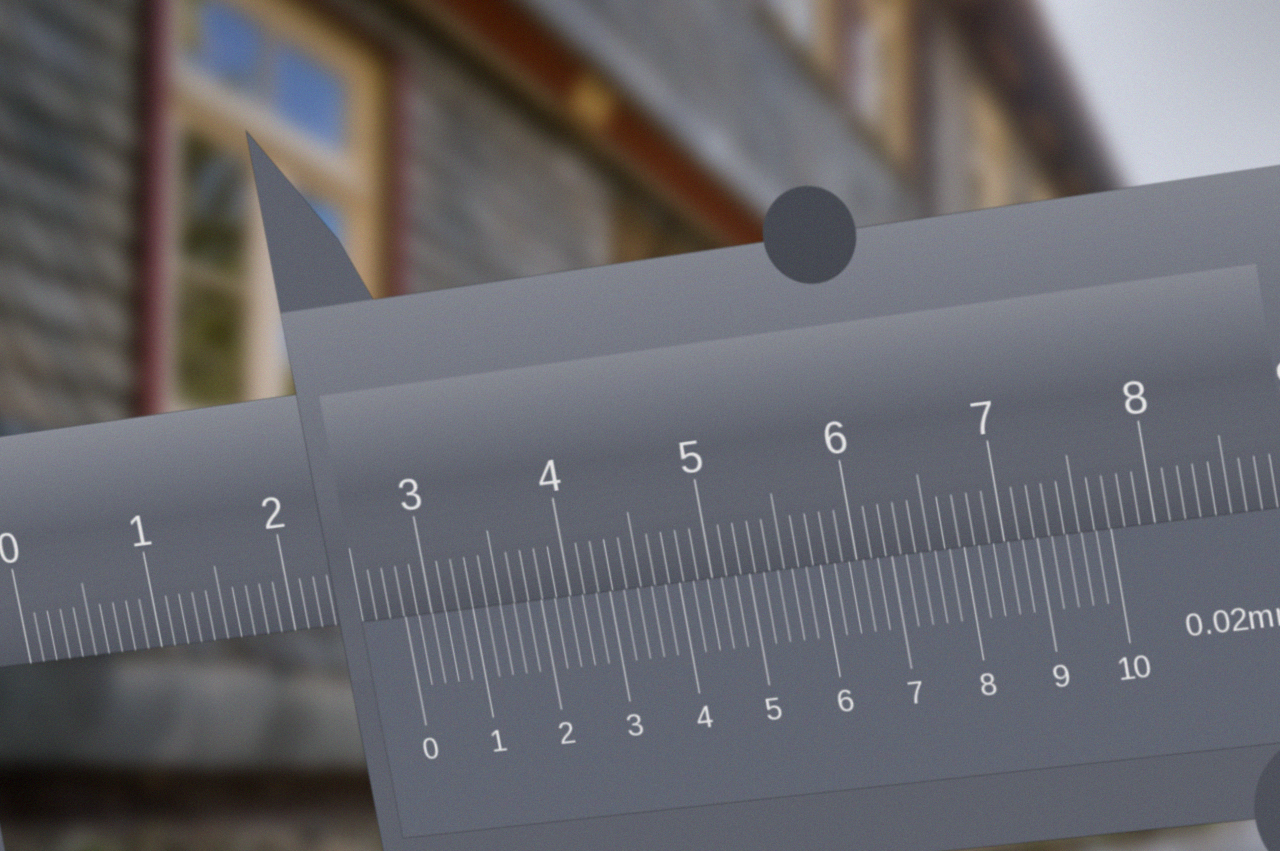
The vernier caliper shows 28.1 mm
